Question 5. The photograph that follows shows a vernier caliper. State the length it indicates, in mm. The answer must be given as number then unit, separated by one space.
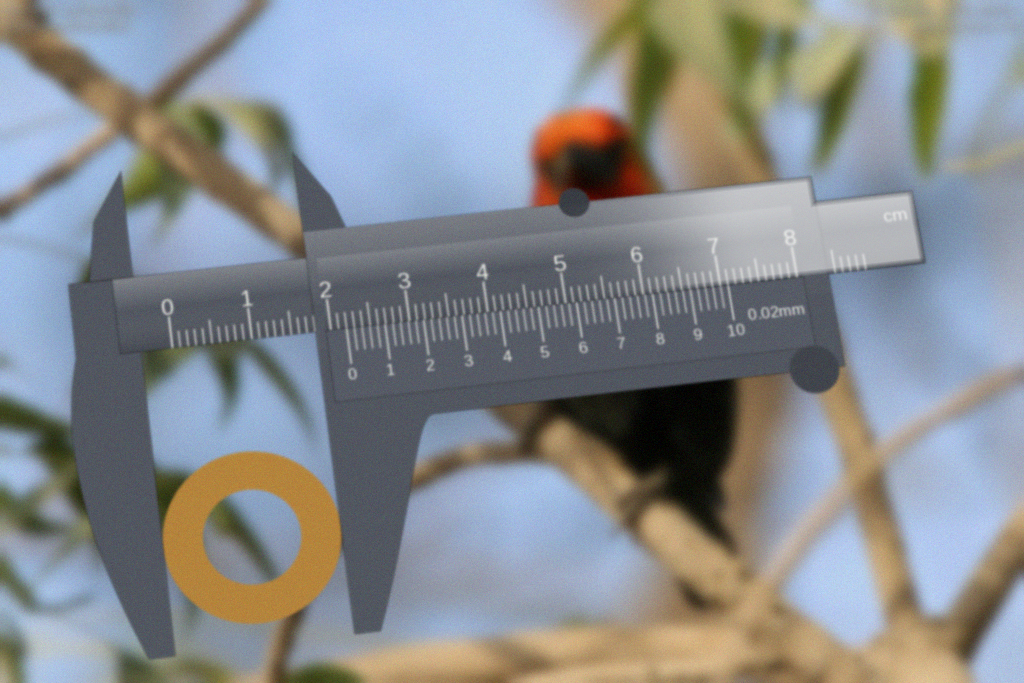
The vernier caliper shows 22.0 mm
